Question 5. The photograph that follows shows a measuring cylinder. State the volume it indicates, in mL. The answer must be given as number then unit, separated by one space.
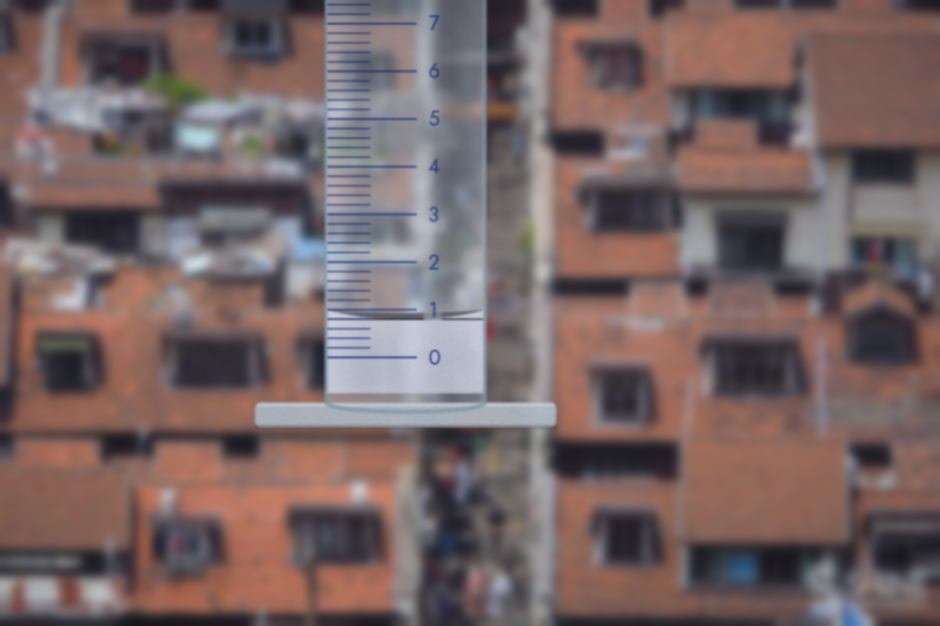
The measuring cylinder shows 0.8 mL
